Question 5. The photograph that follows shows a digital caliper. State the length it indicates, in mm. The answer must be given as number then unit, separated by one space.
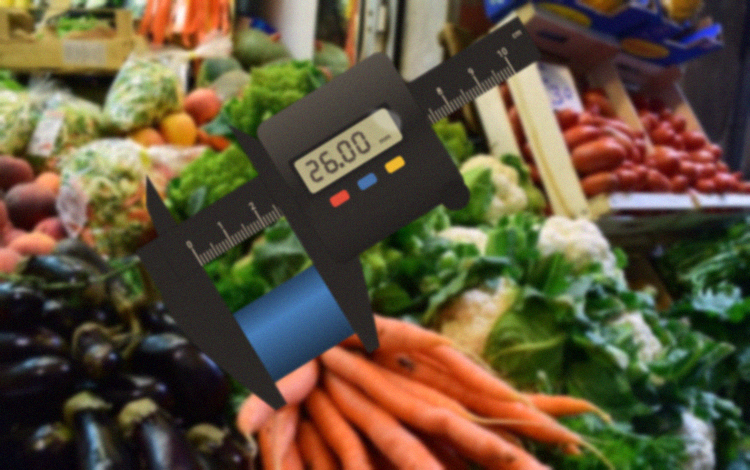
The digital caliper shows 26.00 mm
